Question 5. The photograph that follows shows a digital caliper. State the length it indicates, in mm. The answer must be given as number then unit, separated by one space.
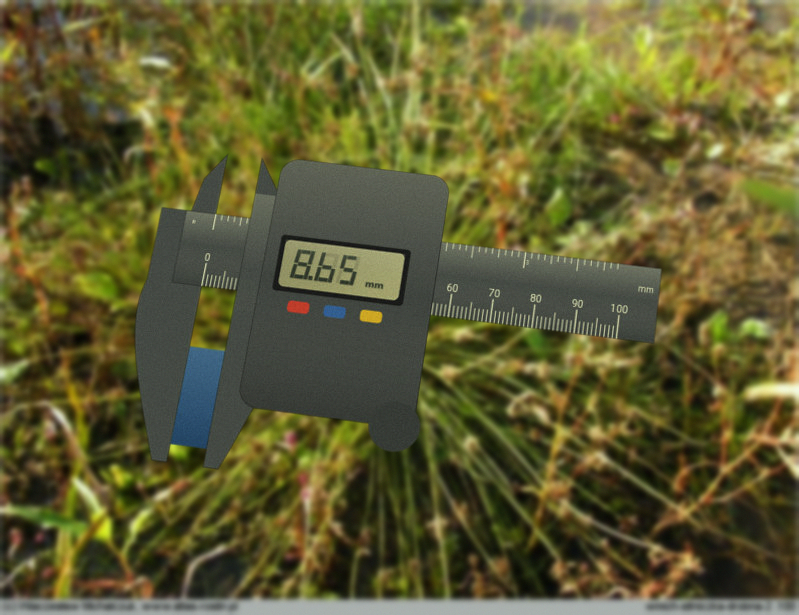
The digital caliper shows 8.65 mm
